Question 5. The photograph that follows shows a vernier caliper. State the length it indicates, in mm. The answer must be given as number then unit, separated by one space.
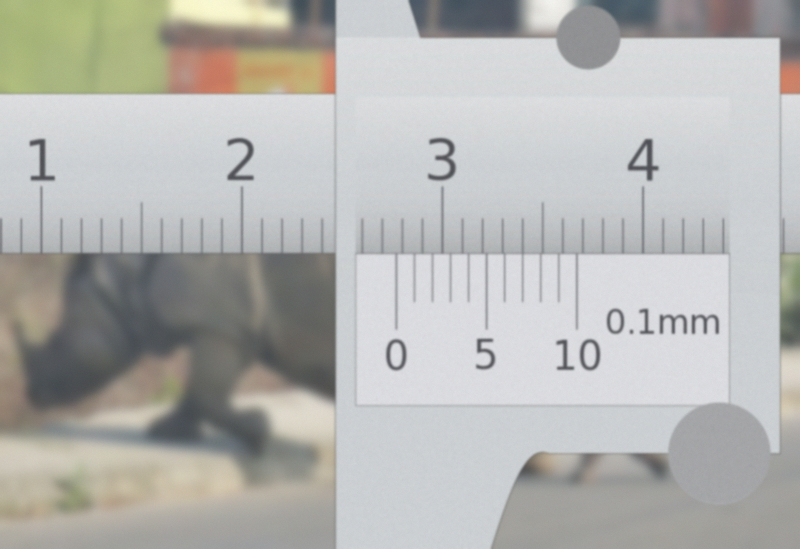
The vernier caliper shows 27.7 mm
